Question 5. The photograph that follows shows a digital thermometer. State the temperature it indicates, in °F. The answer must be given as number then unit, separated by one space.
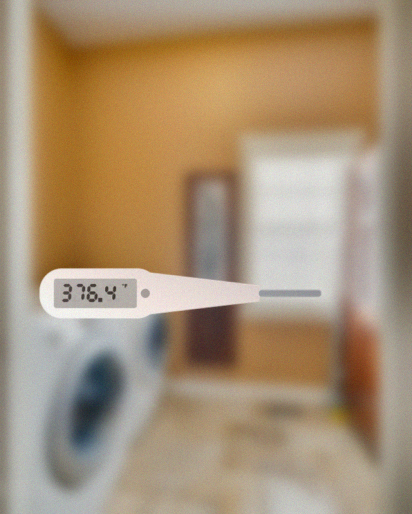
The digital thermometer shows 376.4 °F
